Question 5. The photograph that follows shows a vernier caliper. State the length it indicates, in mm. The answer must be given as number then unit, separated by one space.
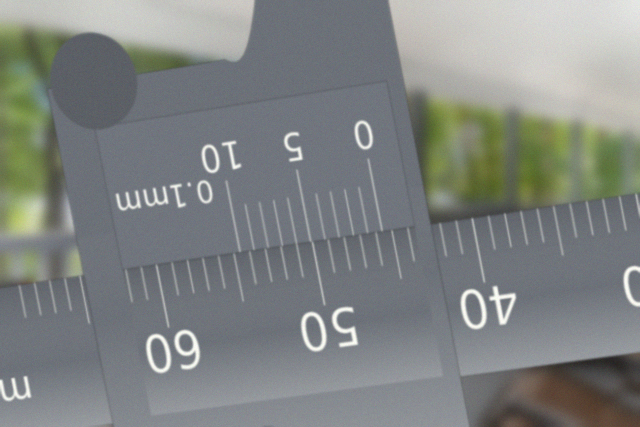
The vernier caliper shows 45.6 mm
